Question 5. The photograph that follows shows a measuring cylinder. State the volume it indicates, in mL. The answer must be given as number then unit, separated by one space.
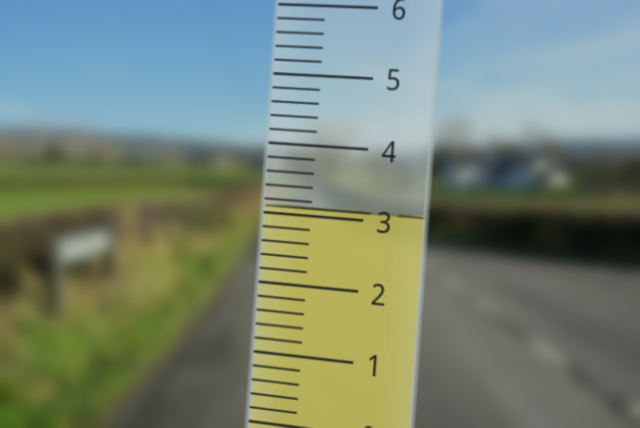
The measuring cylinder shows 3.1 mL
